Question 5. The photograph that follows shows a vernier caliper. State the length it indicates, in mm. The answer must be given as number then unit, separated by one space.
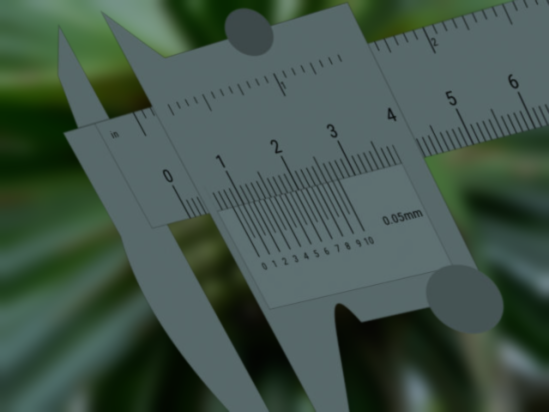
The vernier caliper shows 8.0 mm
